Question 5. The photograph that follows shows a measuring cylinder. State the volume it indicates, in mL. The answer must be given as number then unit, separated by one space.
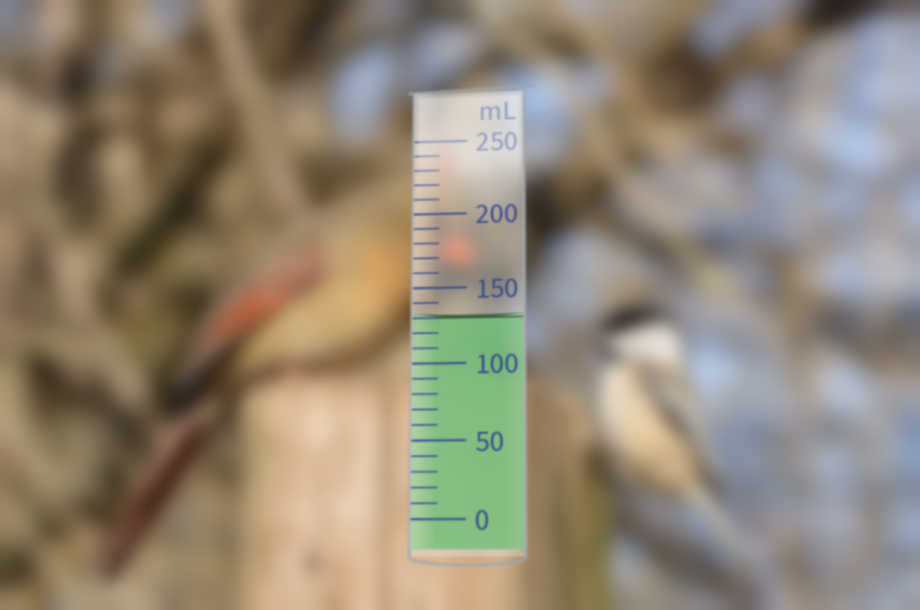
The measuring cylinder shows 130 mL
